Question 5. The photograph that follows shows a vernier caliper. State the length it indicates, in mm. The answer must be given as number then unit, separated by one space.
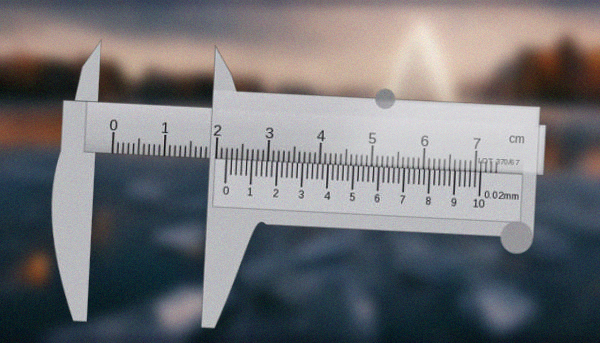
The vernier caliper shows 22.0 mm
